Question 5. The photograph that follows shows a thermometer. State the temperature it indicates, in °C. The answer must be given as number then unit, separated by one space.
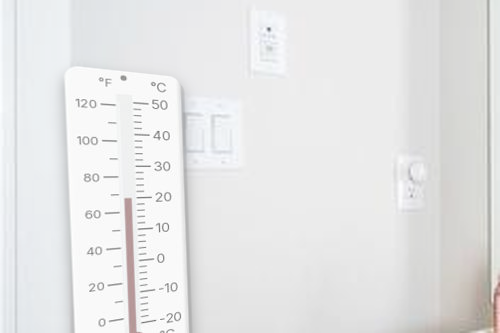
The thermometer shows 20 °C
